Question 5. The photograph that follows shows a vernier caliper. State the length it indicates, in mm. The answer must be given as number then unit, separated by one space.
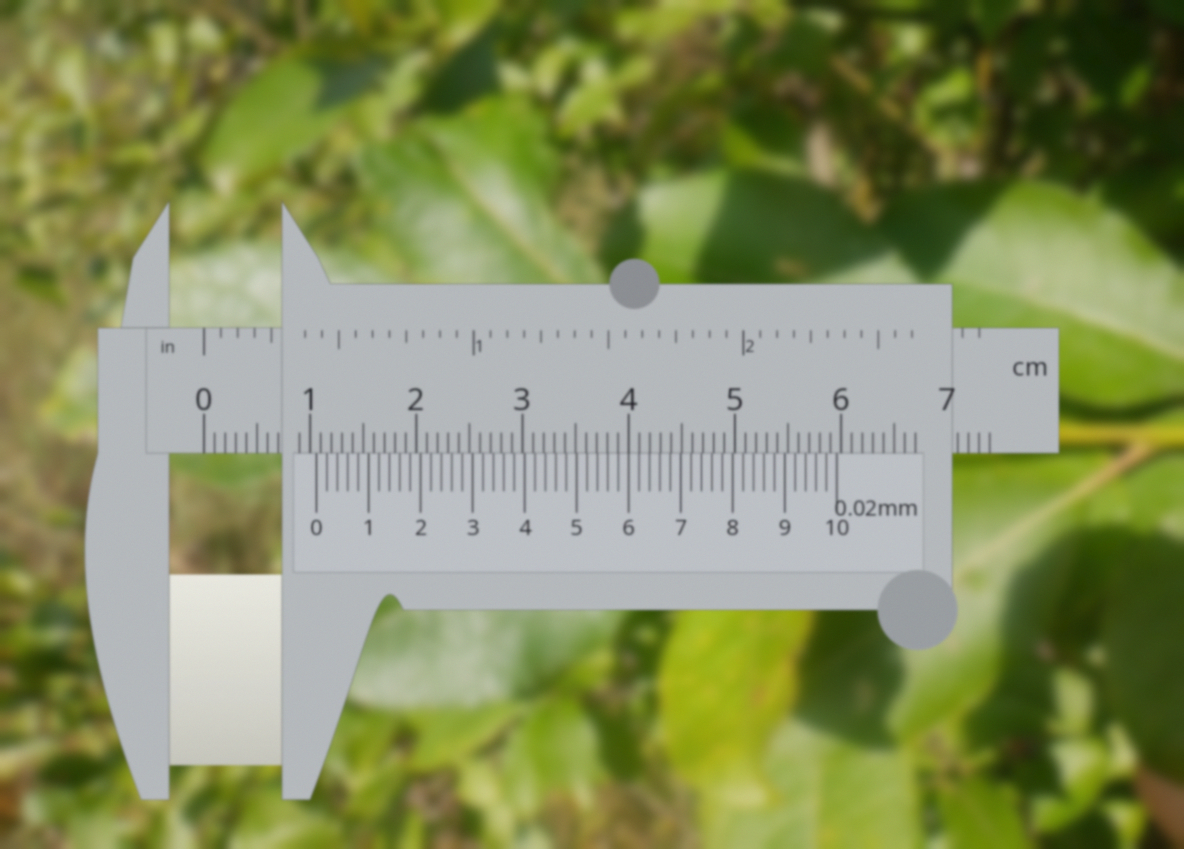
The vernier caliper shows 10.6 mm
